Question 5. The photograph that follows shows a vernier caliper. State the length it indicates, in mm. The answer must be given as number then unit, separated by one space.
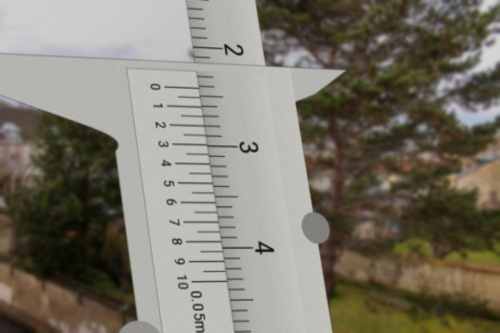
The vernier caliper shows 24.2 mm
